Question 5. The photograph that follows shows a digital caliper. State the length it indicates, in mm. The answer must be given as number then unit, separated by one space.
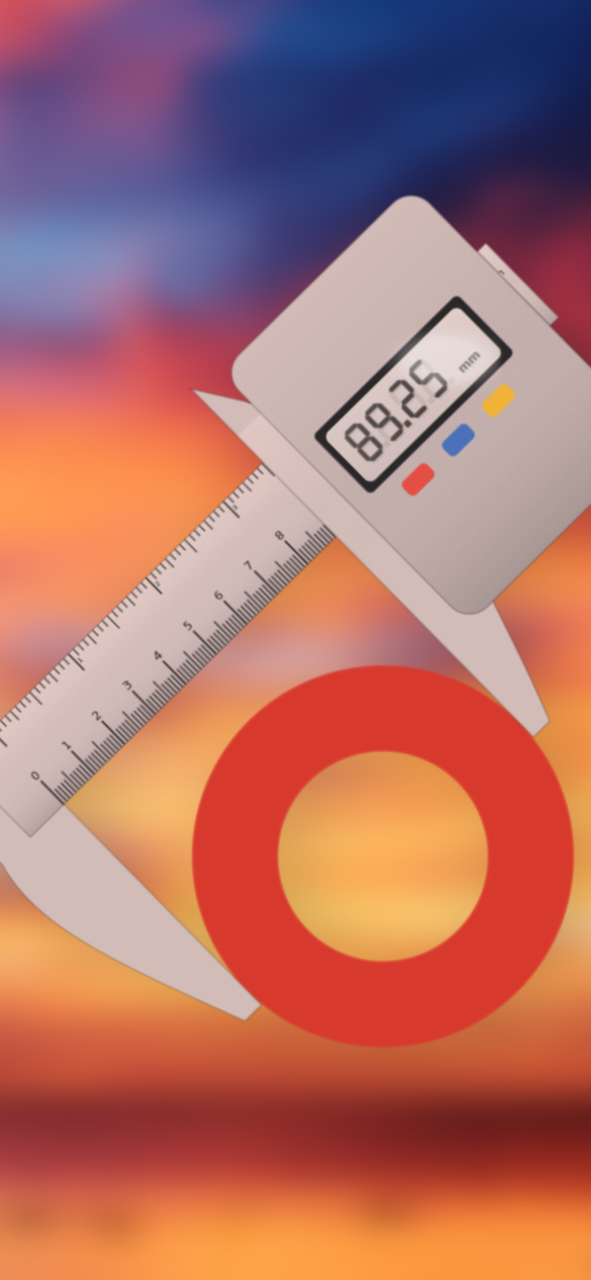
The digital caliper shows 89.25 mm
